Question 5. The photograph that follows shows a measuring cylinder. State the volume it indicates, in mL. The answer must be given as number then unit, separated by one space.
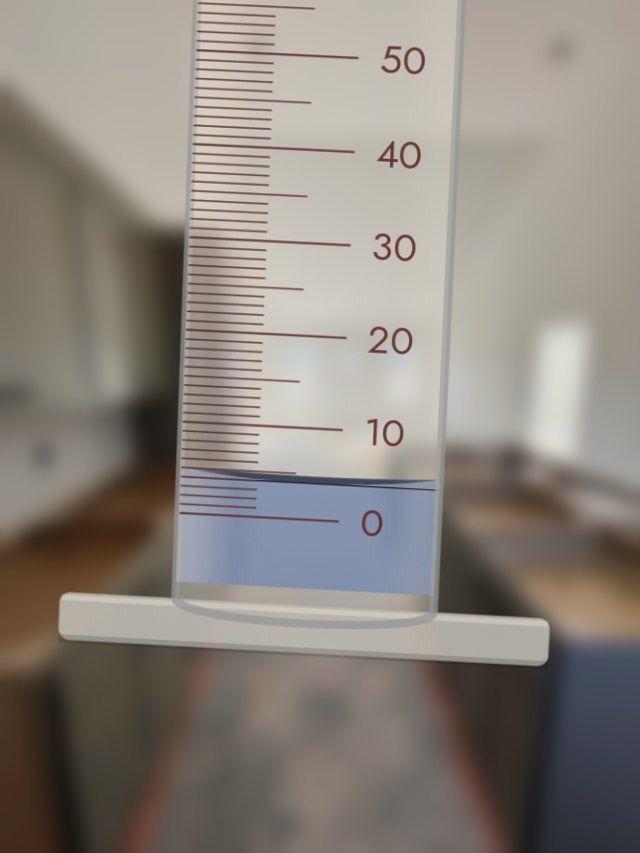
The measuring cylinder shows 4 mL
